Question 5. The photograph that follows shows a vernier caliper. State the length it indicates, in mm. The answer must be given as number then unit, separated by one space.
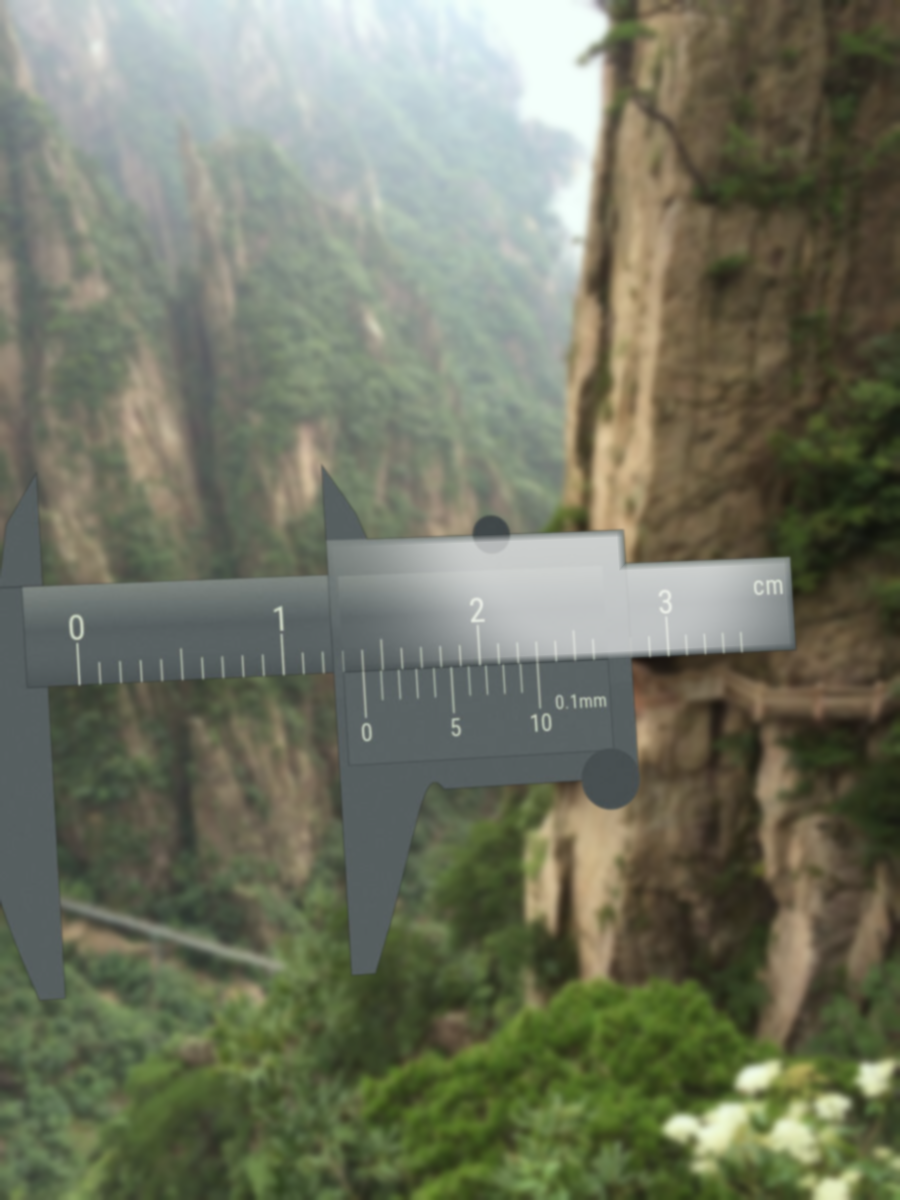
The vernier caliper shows 14.0 mm
